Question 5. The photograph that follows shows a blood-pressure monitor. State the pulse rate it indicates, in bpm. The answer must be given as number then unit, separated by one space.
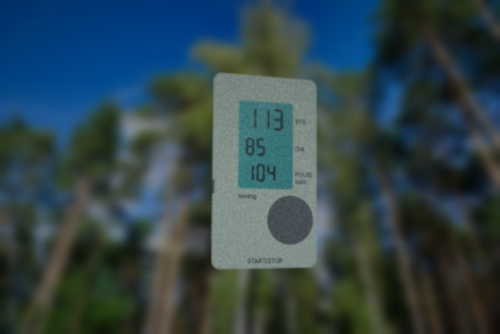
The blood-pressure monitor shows 104 bpm
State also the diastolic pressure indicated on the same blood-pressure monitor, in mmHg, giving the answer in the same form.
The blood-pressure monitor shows 85 mmHg
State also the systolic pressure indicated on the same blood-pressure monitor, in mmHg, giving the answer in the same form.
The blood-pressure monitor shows 113 mmHg
